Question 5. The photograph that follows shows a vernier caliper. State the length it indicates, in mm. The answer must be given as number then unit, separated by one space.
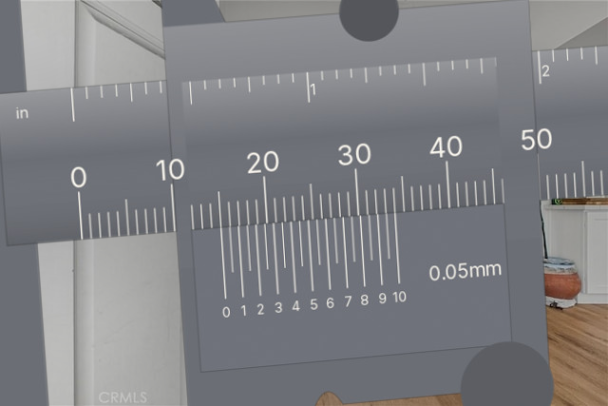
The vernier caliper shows 15.0 mm
